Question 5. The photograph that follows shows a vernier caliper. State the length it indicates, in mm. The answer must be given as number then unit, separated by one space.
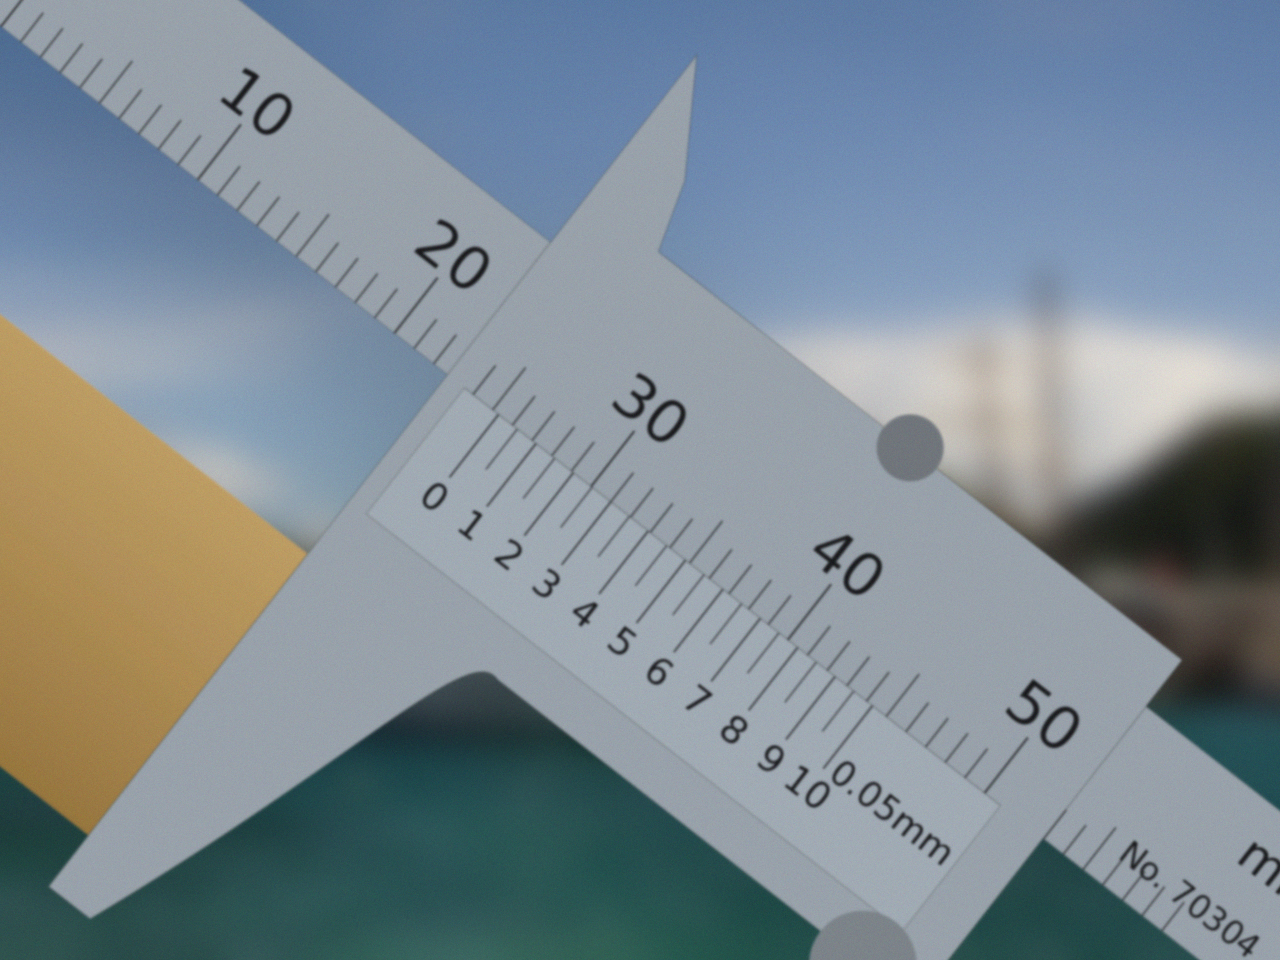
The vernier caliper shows 25.3 mm
